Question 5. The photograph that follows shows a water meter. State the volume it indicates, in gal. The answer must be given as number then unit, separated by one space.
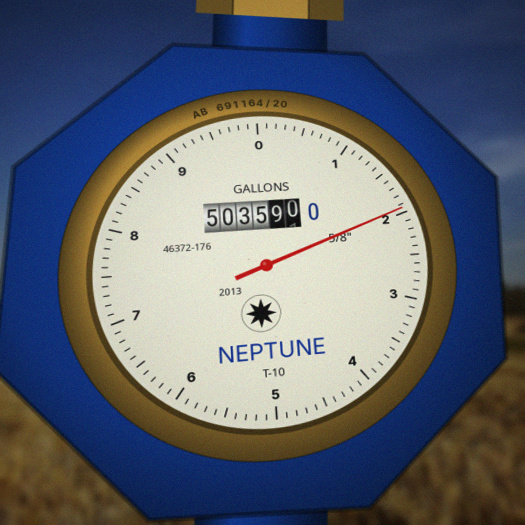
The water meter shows 5035901.9 gal
